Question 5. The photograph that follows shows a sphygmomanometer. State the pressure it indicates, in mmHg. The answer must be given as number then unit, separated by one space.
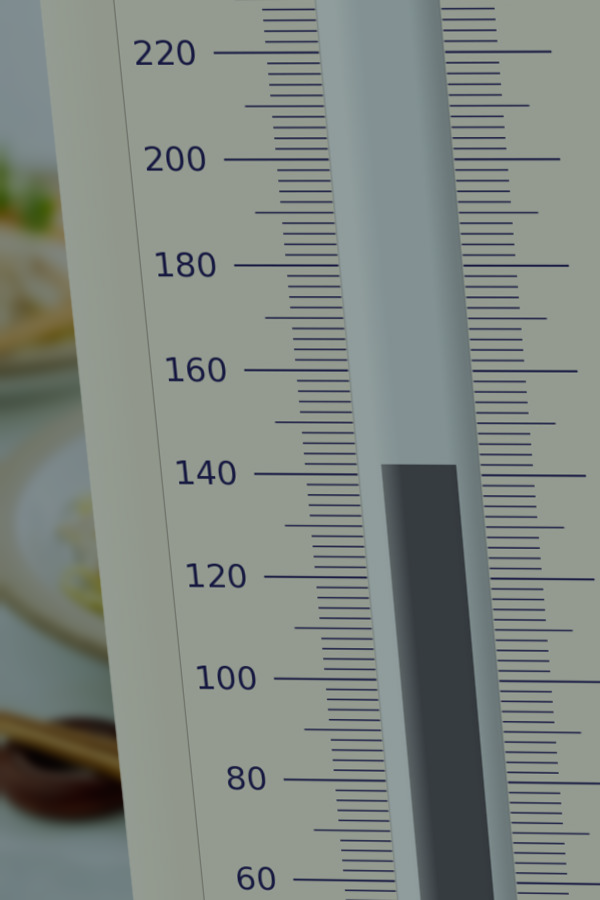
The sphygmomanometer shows 142 mmHg
